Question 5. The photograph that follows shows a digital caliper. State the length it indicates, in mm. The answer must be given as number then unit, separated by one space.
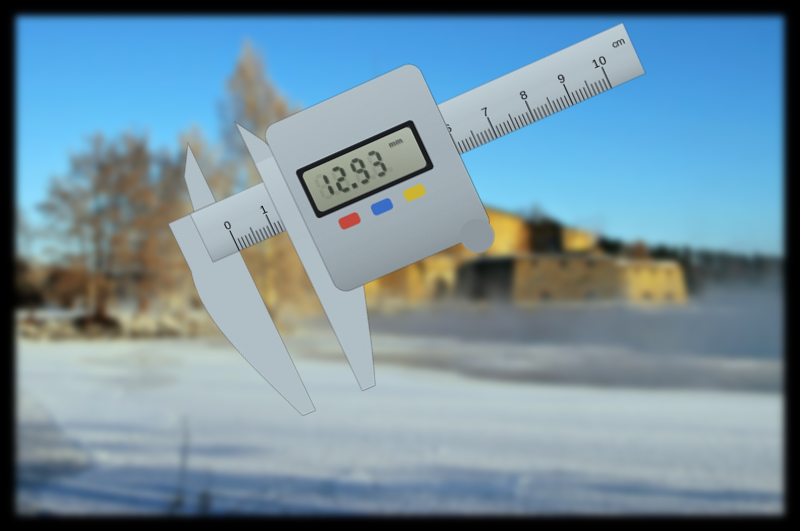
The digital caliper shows 12.93 mm
